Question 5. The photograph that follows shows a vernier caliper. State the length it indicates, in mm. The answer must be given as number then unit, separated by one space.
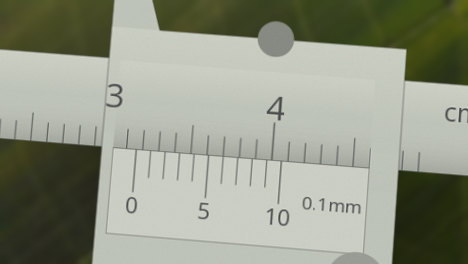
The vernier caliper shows 31.6 mm
